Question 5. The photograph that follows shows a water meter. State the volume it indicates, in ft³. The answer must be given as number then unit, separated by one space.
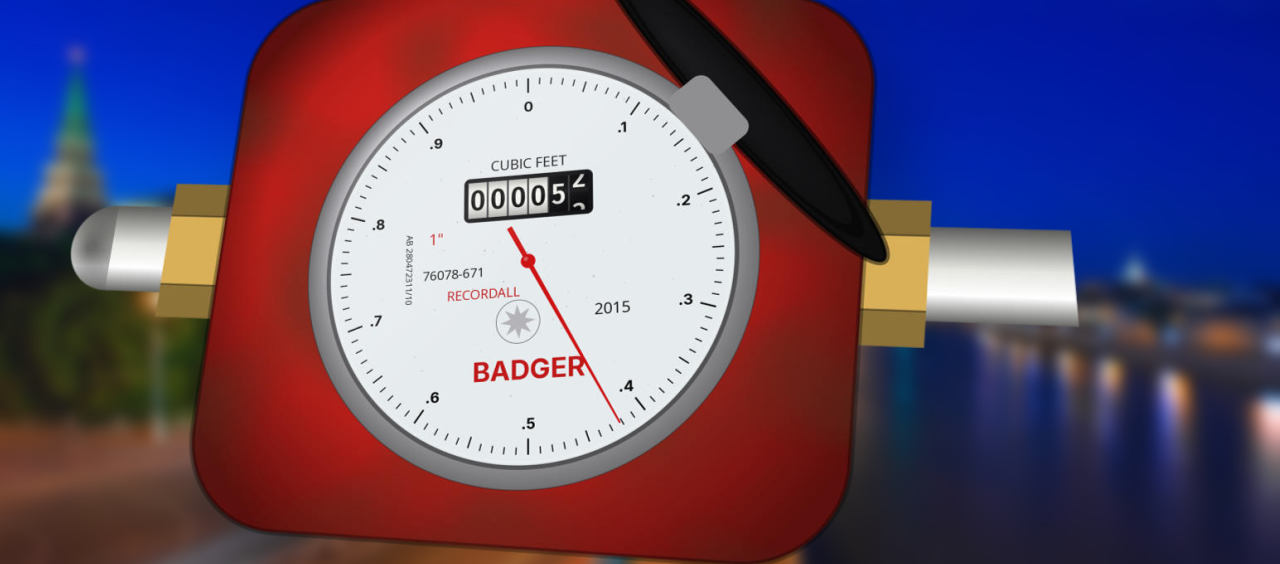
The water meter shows 52.42 ft³
